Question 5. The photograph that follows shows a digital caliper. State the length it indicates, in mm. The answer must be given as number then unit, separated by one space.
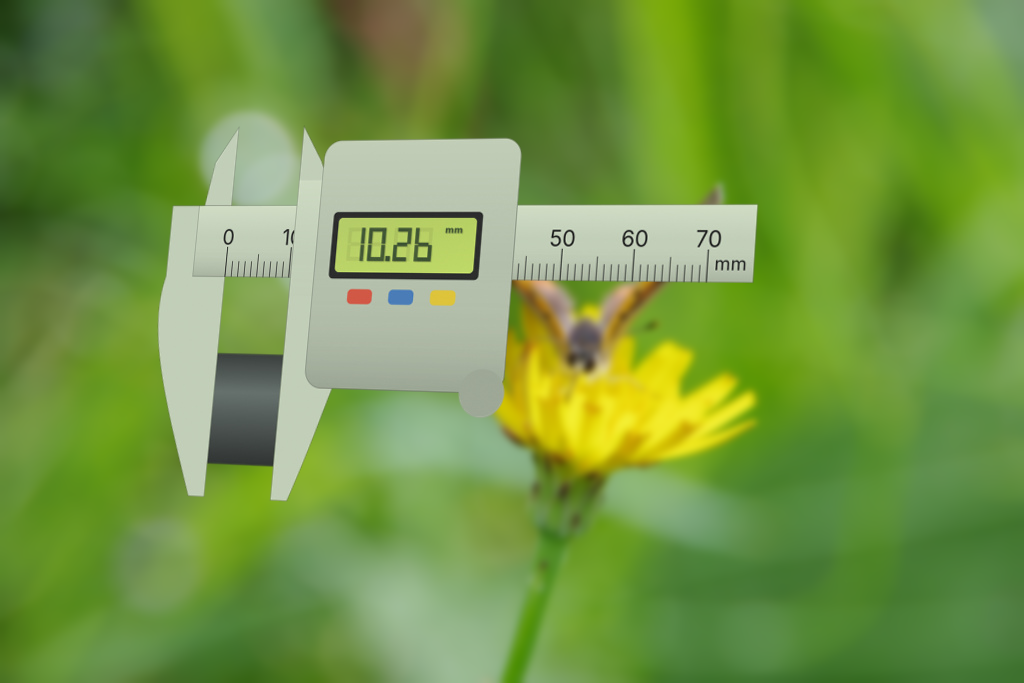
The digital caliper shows 10.26 mm
